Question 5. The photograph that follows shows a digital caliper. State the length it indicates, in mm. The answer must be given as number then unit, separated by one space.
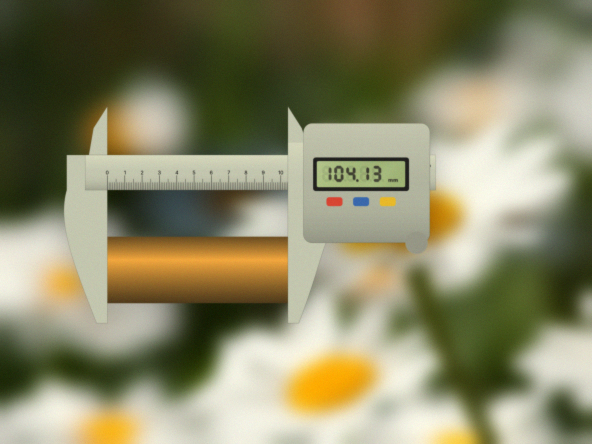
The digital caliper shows 104.13 mm
